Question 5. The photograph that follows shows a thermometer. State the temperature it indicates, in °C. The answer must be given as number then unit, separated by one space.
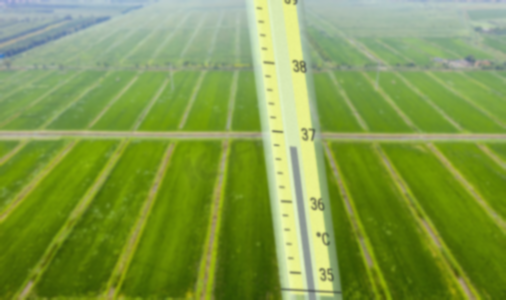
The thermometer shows 36.8 °C
